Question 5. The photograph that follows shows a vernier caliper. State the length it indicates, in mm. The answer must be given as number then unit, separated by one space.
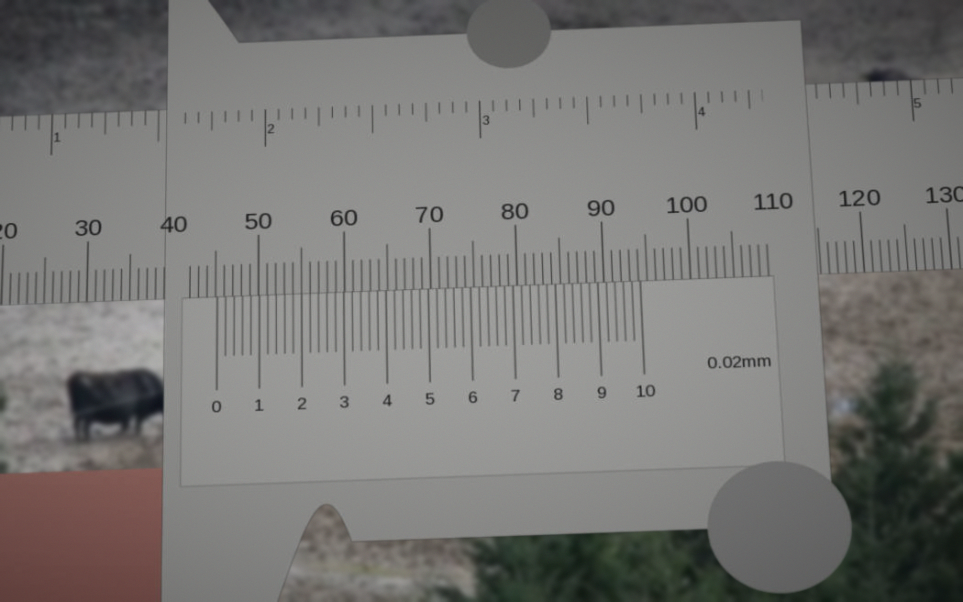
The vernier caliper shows 45.2 mm
